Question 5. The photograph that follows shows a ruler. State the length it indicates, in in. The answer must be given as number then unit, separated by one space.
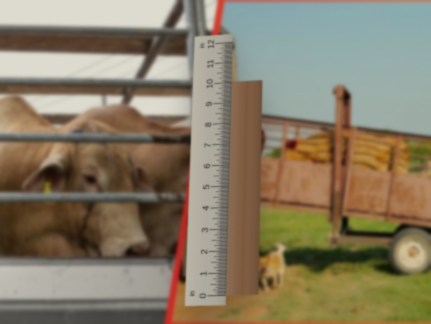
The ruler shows 10 in
